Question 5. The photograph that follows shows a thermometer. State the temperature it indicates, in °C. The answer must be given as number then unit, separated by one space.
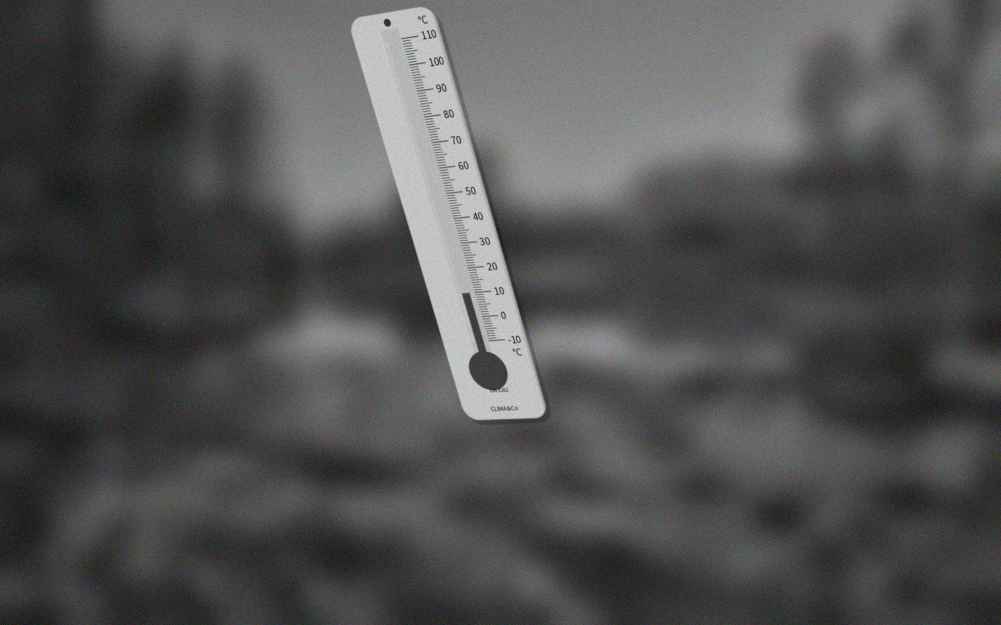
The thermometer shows 10 °C
